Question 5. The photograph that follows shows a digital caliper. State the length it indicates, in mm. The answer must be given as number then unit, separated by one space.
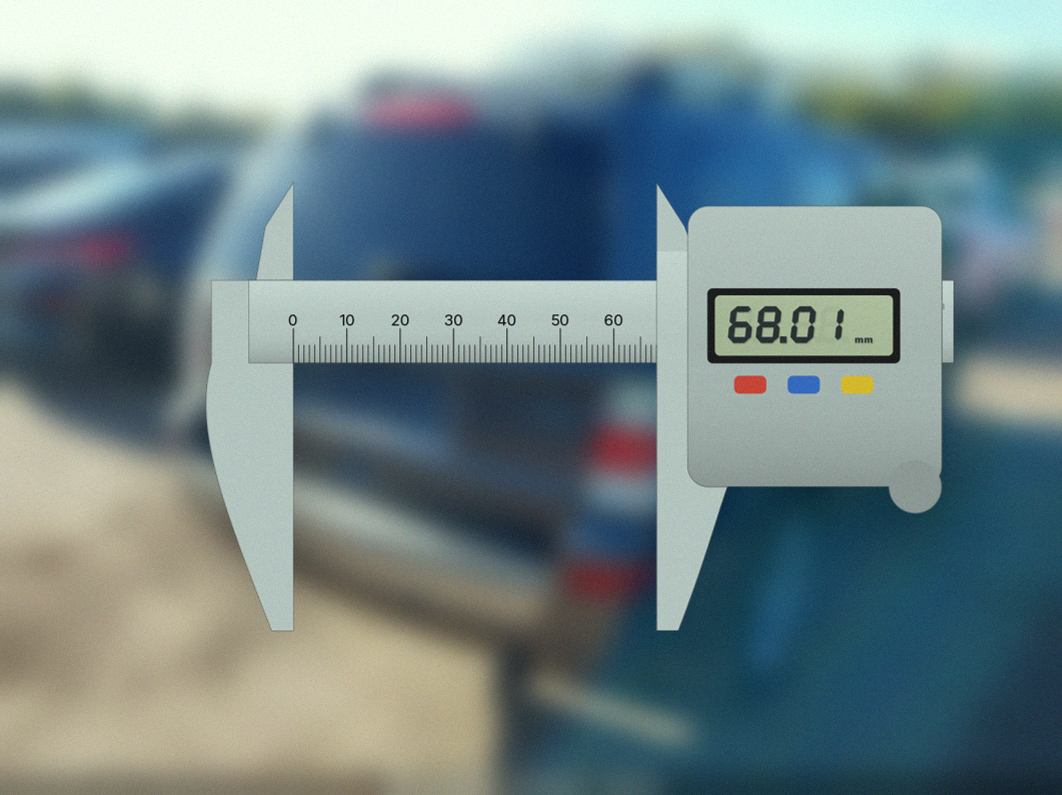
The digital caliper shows 68.01 mm
